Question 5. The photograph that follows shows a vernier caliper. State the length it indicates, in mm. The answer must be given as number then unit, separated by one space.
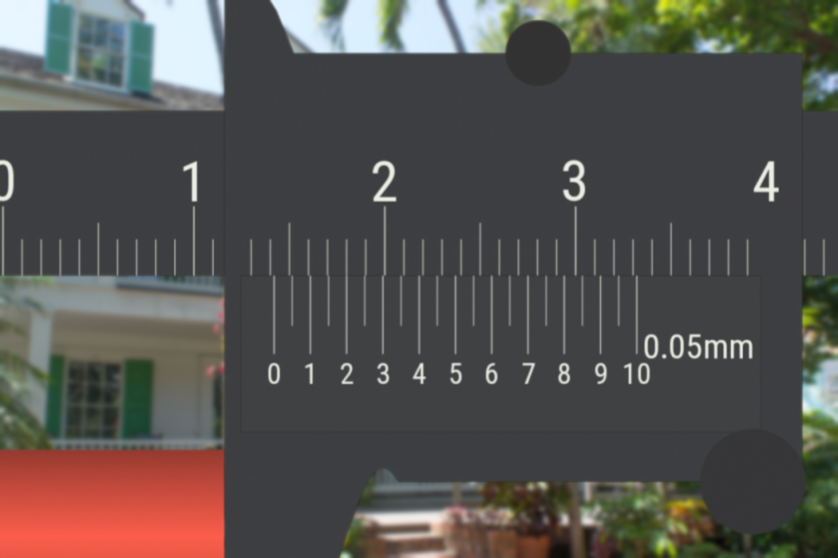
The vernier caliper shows 14.2 mm
